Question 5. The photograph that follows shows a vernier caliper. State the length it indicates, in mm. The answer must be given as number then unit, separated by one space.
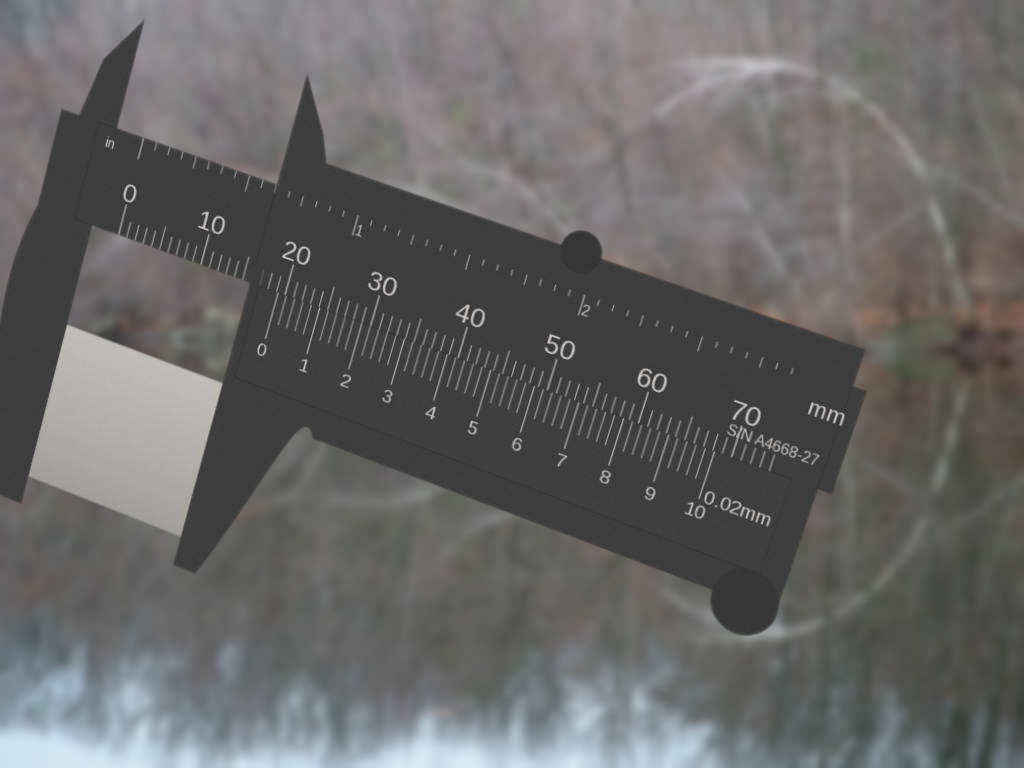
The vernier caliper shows 19.2 mm
